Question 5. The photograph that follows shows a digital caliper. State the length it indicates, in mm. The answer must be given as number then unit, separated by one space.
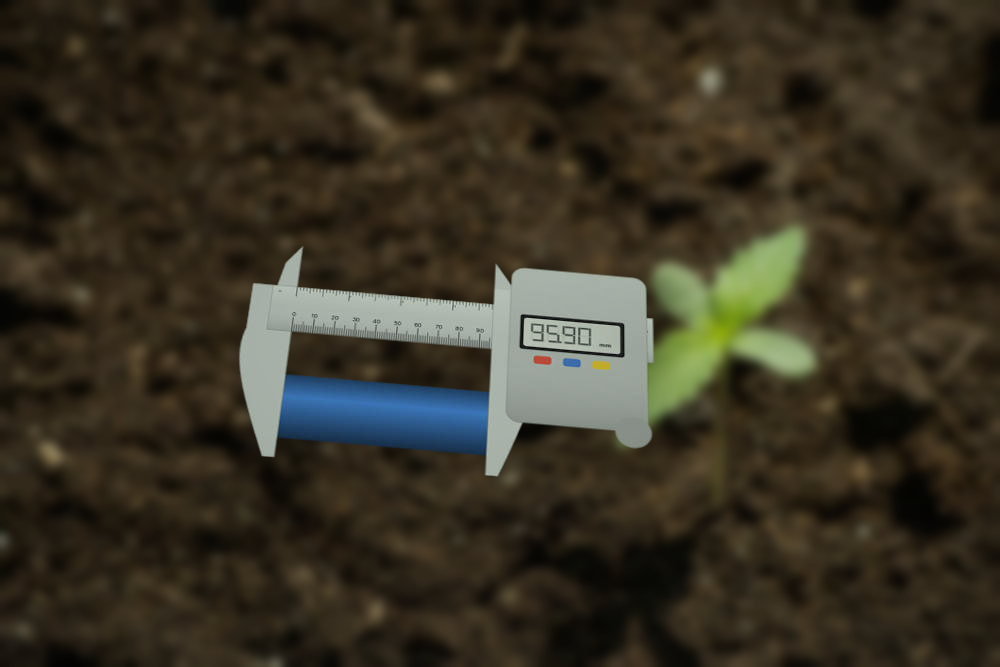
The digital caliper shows 95.90 mm
